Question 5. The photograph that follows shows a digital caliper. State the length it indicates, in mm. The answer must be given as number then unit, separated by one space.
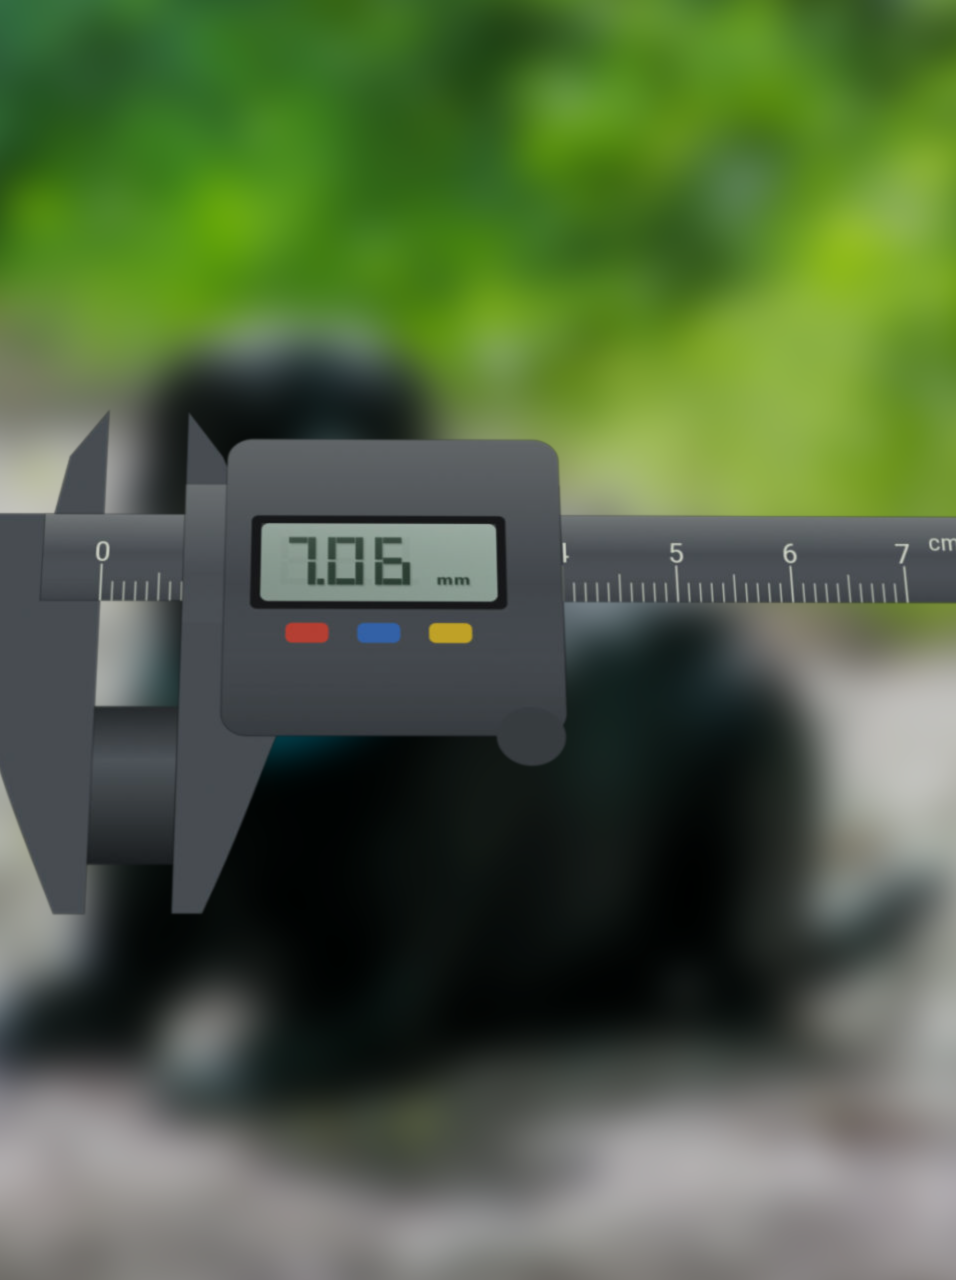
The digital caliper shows 7.06 mm
